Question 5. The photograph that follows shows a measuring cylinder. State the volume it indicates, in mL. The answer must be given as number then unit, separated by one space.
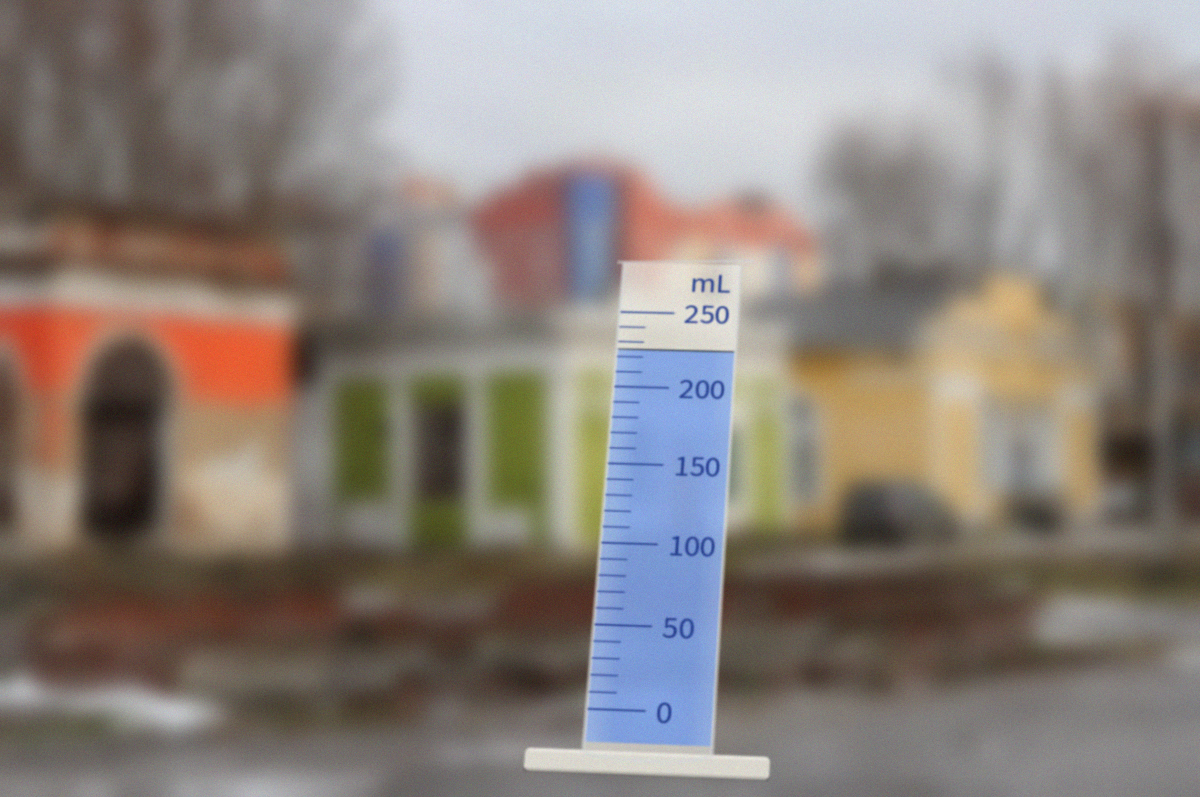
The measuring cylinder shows 225 mL
